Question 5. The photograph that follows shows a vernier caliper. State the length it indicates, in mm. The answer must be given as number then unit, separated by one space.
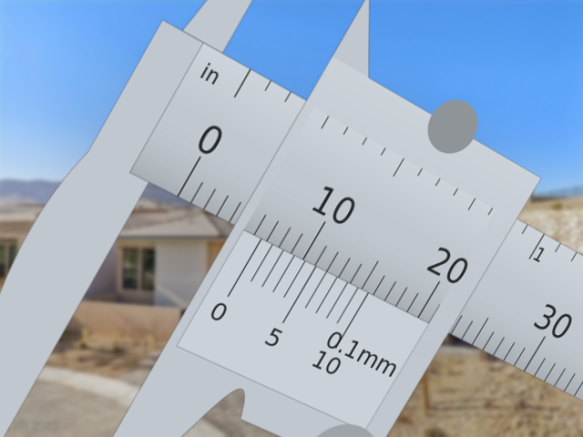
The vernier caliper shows 6.6 mm
